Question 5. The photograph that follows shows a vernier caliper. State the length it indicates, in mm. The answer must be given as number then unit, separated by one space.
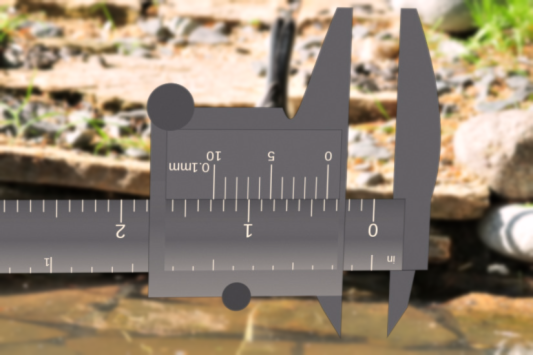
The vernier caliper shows 3.8 mm
